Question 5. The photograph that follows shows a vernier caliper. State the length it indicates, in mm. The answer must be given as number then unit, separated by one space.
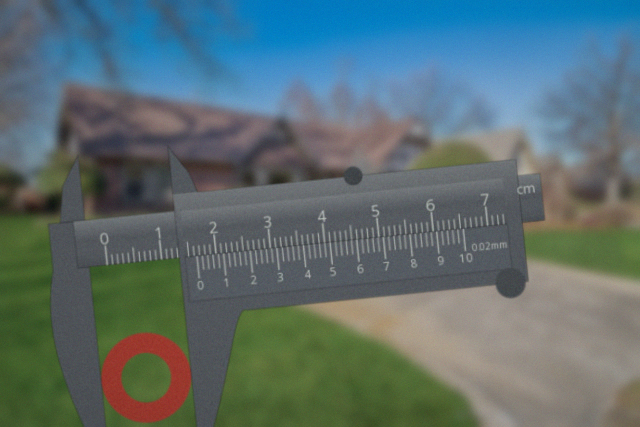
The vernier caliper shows 16.5 mm
